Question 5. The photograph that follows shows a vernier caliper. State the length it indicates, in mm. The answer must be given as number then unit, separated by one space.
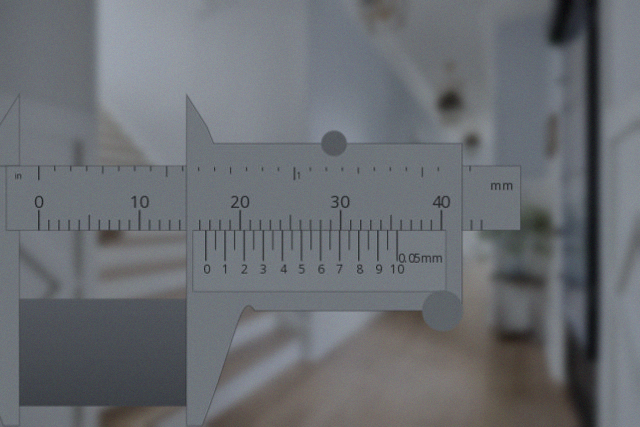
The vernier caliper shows 16.6 mm
